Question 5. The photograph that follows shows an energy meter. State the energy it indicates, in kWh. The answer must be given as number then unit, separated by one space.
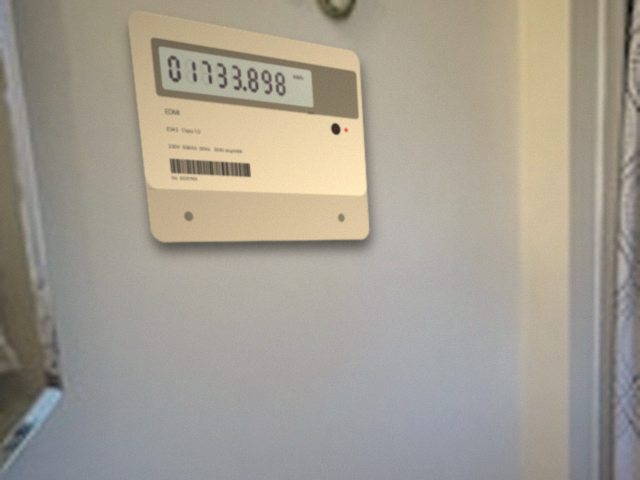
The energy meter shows 1733.898 kWh
